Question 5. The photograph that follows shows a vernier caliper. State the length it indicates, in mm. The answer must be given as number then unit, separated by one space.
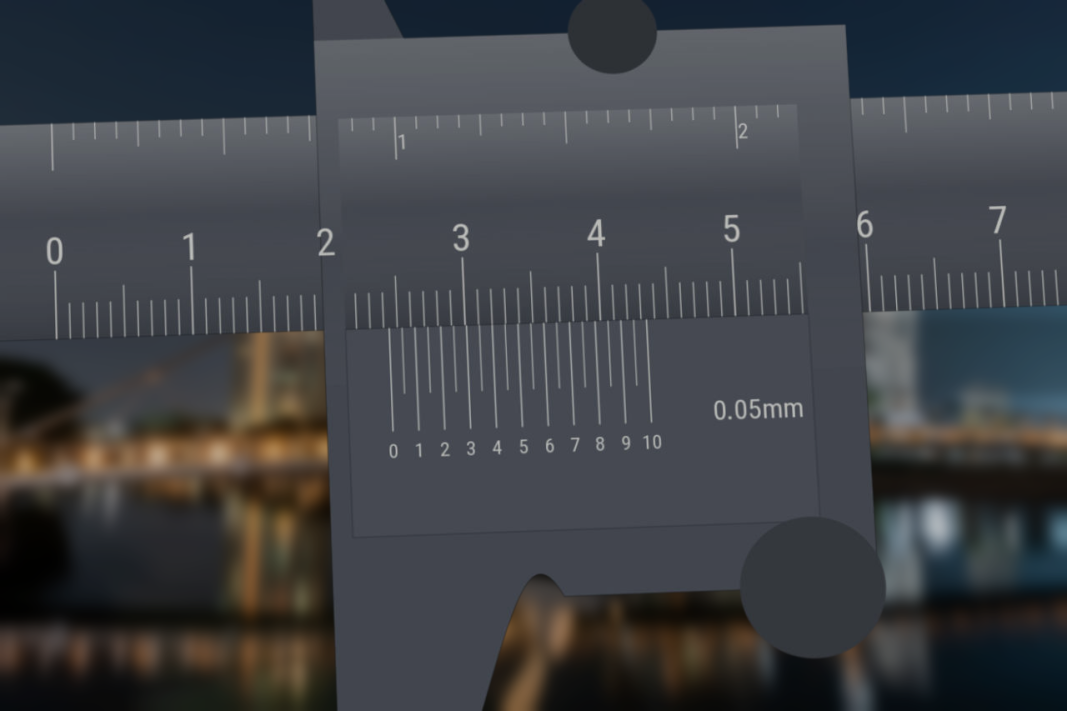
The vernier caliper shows 24.4 mm
